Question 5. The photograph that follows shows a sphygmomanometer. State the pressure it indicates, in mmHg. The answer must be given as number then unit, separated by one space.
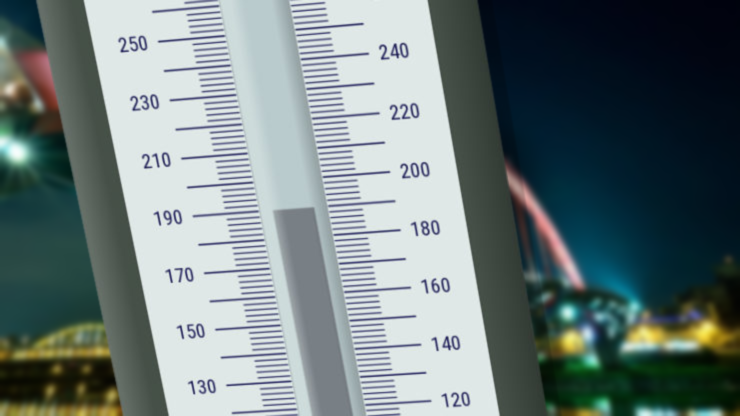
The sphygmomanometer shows 190 mmHg
